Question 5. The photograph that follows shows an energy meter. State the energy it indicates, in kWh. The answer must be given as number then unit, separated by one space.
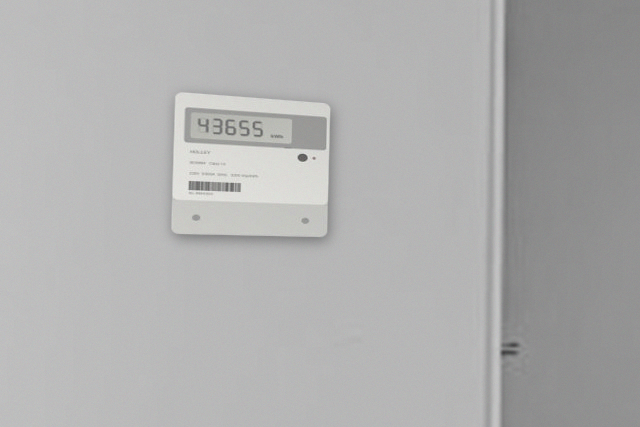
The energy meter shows 43655 kWh
